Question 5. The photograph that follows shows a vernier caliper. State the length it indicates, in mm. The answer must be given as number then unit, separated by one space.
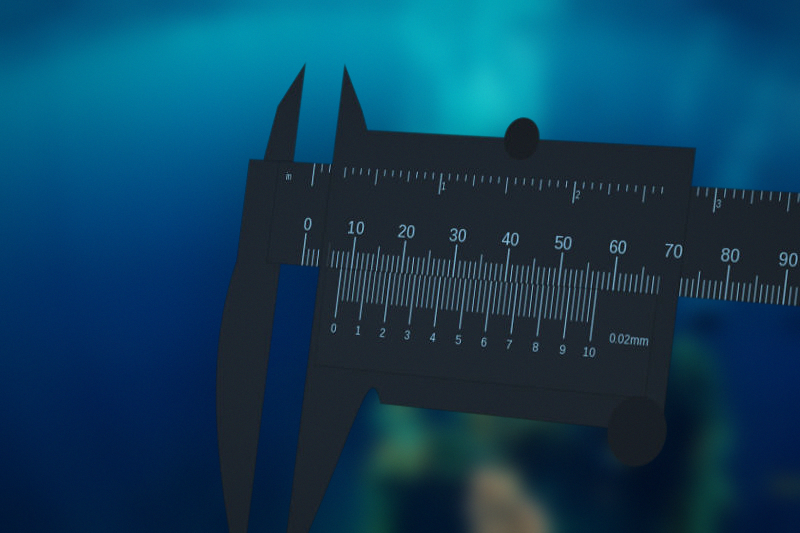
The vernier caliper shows 8.0 mm
